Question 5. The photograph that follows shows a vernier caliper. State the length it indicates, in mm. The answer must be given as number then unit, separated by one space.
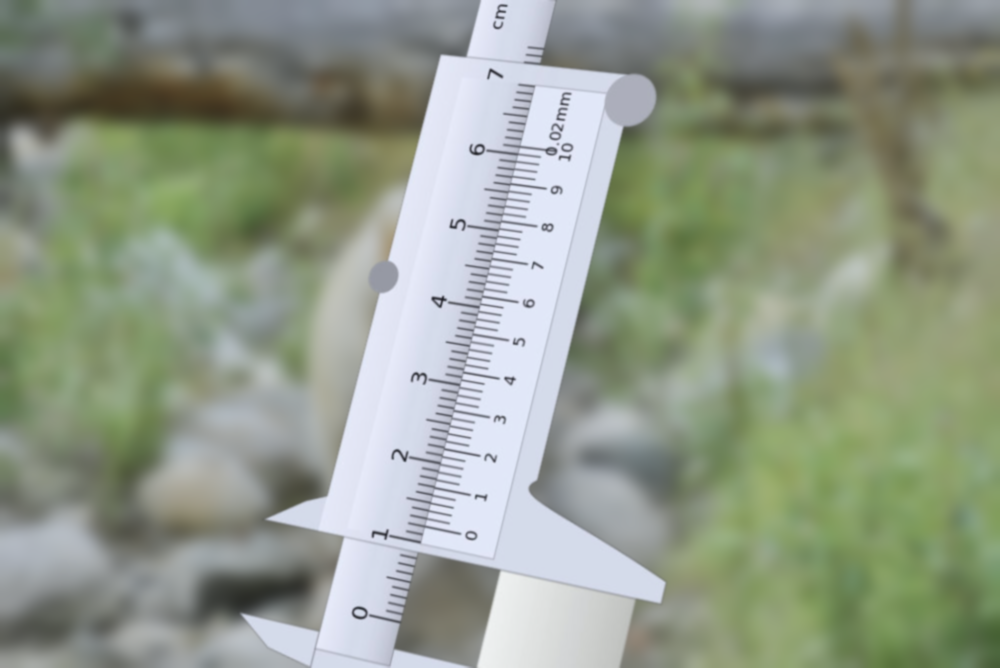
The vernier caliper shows 12.0 mm
